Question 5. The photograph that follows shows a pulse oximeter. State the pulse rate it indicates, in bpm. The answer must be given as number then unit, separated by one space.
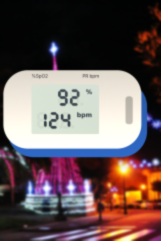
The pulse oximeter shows 124 bpm
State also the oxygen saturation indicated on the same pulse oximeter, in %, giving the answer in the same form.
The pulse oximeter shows 92 %
